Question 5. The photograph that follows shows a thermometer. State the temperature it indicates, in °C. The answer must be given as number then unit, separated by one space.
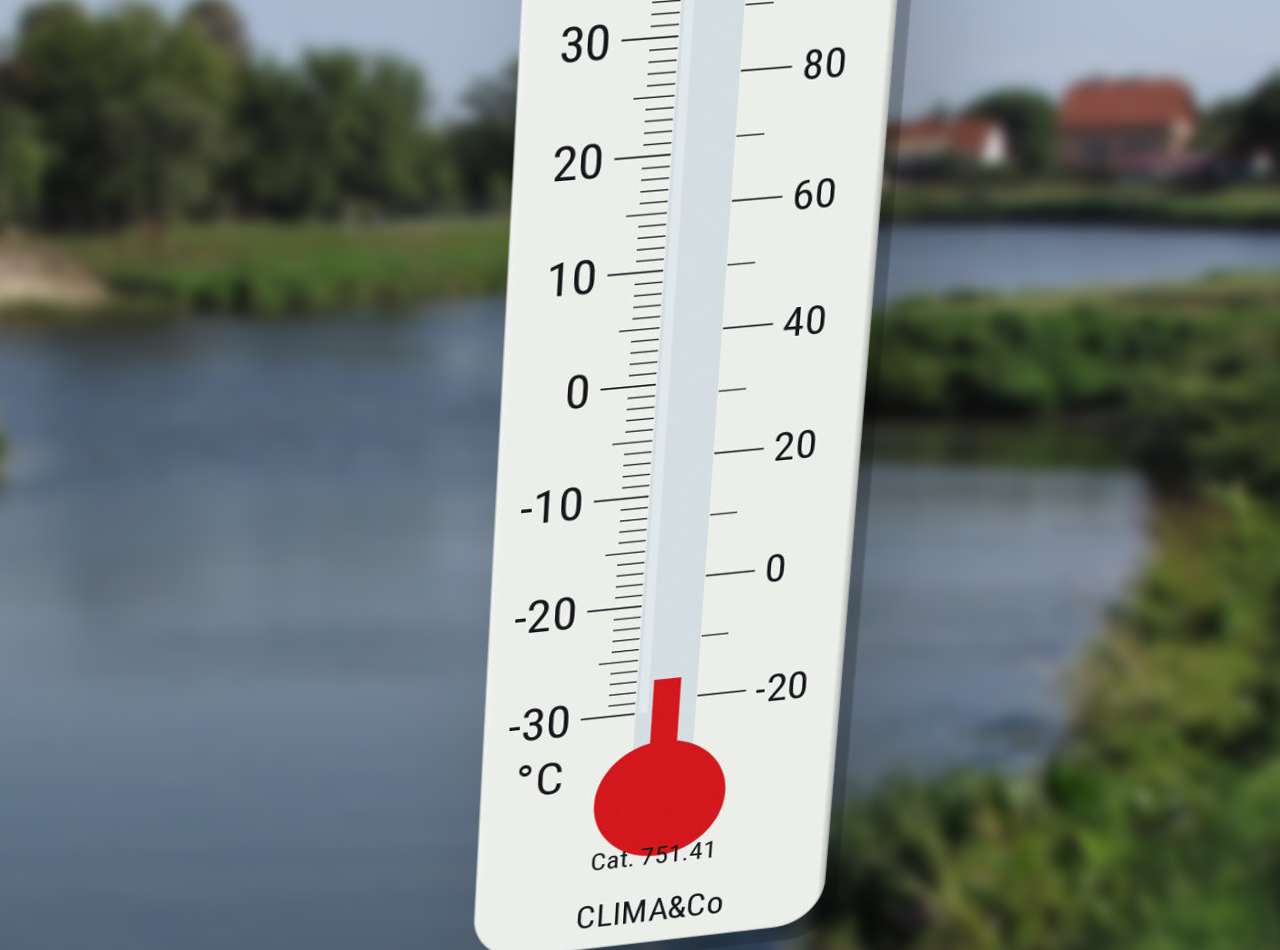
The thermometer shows -27 °C
